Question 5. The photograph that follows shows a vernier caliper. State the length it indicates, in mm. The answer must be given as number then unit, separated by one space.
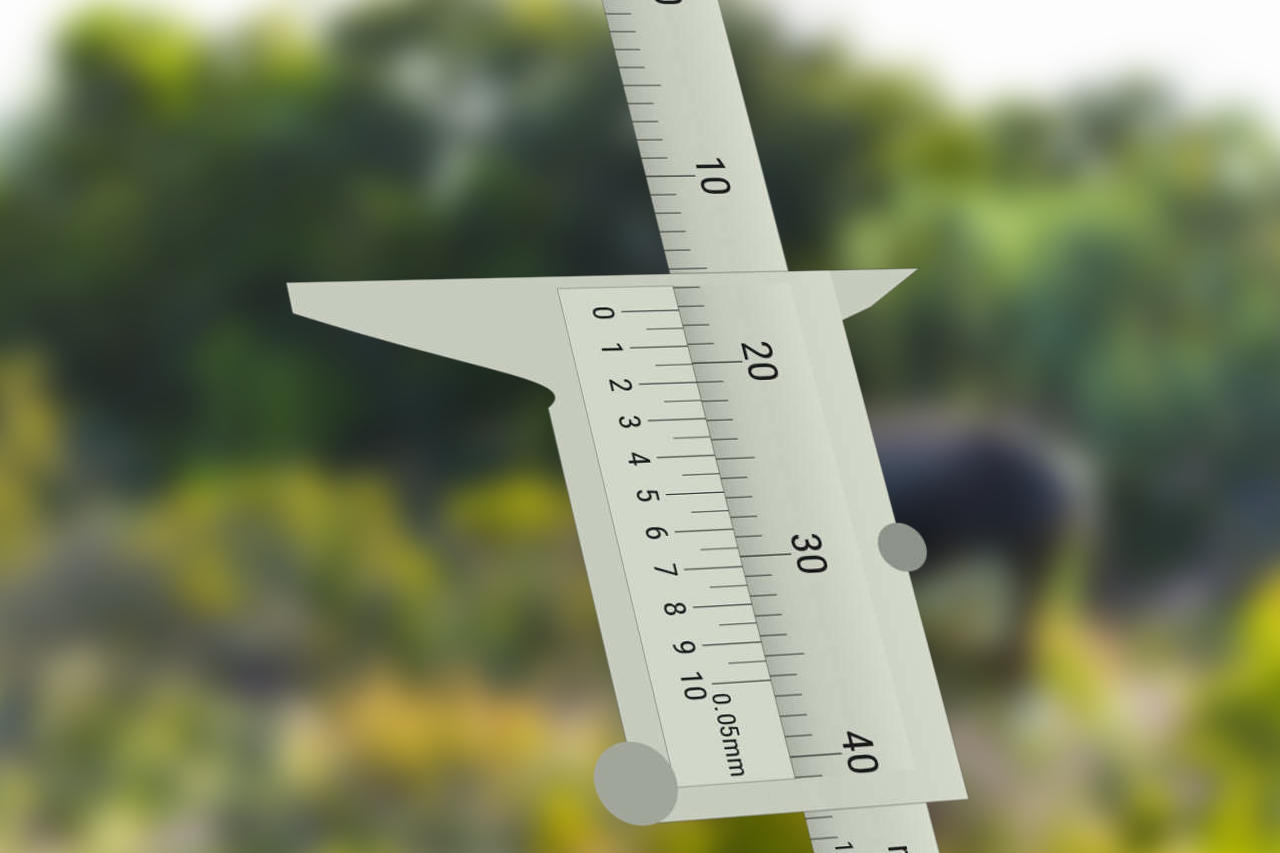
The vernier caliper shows 17.2 mm
